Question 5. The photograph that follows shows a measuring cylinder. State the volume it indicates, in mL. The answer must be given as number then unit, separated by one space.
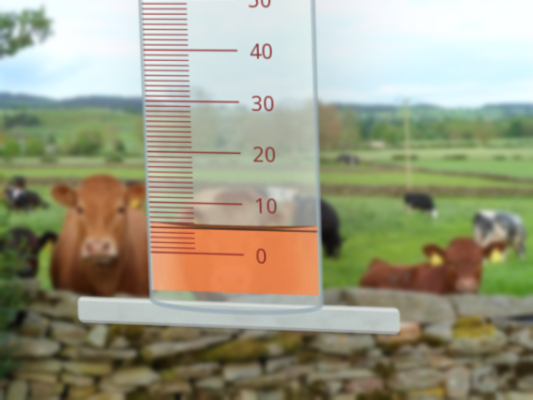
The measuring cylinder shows 5 mL
